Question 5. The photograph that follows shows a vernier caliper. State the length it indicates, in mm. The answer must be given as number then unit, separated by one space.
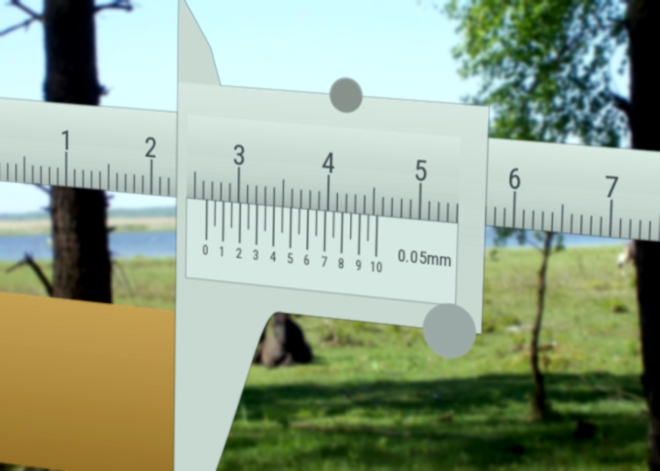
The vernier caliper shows 26.4 mm
